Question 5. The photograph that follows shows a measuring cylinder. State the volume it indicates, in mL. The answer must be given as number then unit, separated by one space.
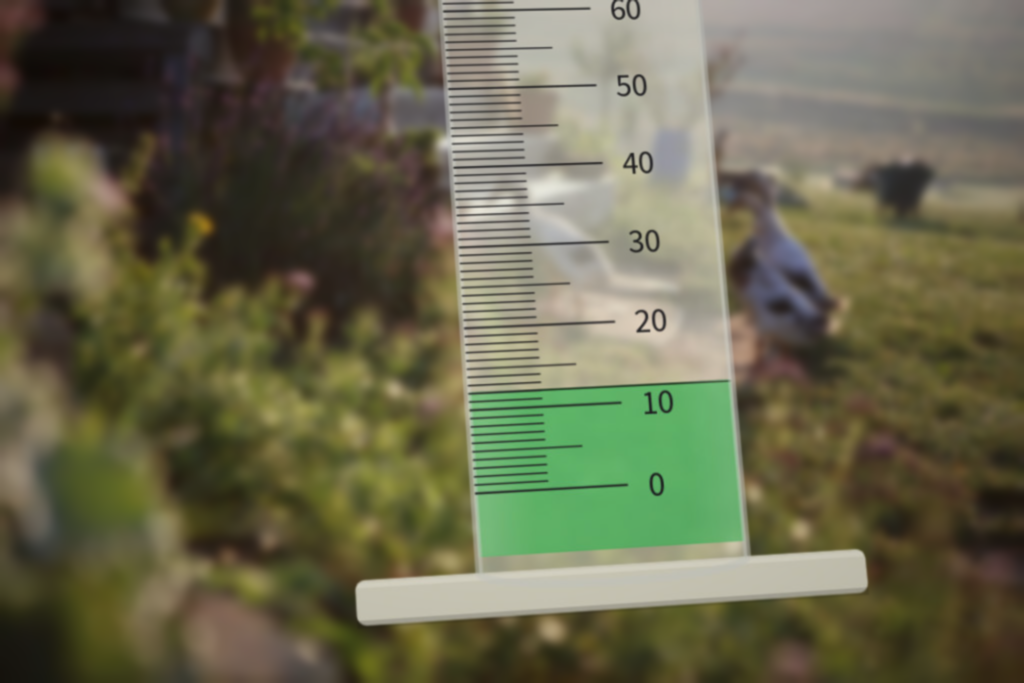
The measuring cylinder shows 12 mL
